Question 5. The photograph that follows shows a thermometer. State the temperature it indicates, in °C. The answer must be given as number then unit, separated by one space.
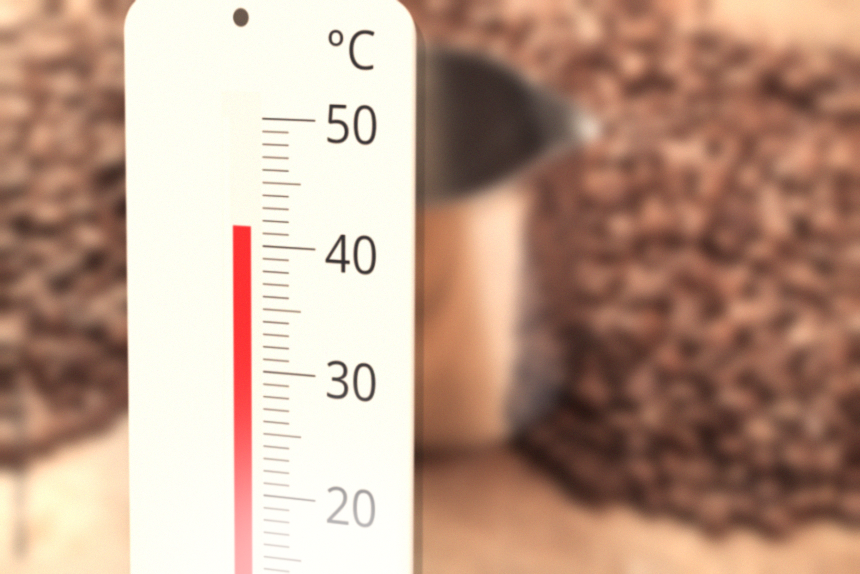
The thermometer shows 41.5 °C
